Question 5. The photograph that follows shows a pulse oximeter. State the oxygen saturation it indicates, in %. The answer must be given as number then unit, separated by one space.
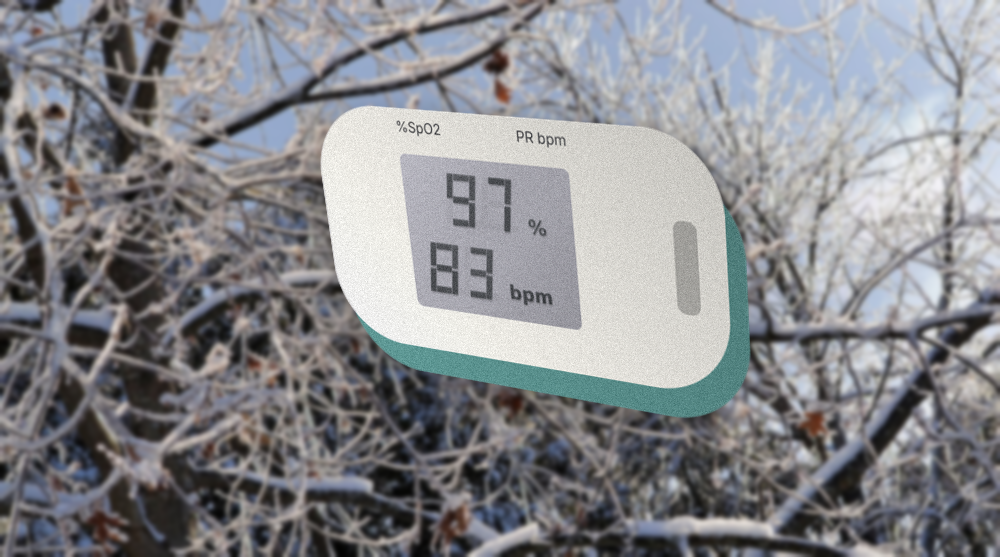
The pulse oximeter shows 97 %
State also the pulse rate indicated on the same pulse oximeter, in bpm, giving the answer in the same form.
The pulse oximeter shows 83 bpm
